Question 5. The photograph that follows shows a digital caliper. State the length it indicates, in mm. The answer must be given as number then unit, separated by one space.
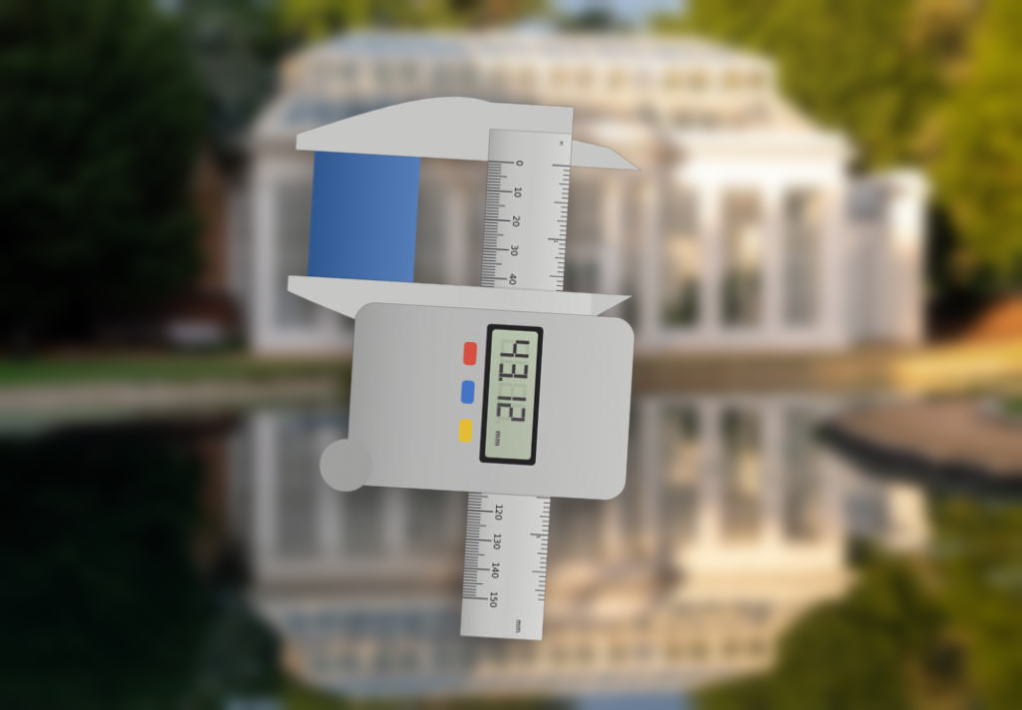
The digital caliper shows 43.12 mm
